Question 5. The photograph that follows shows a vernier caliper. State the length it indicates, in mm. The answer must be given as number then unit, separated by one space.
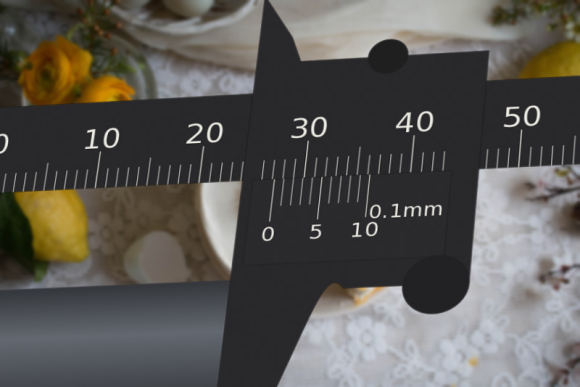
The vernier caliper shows 27.2 mm
